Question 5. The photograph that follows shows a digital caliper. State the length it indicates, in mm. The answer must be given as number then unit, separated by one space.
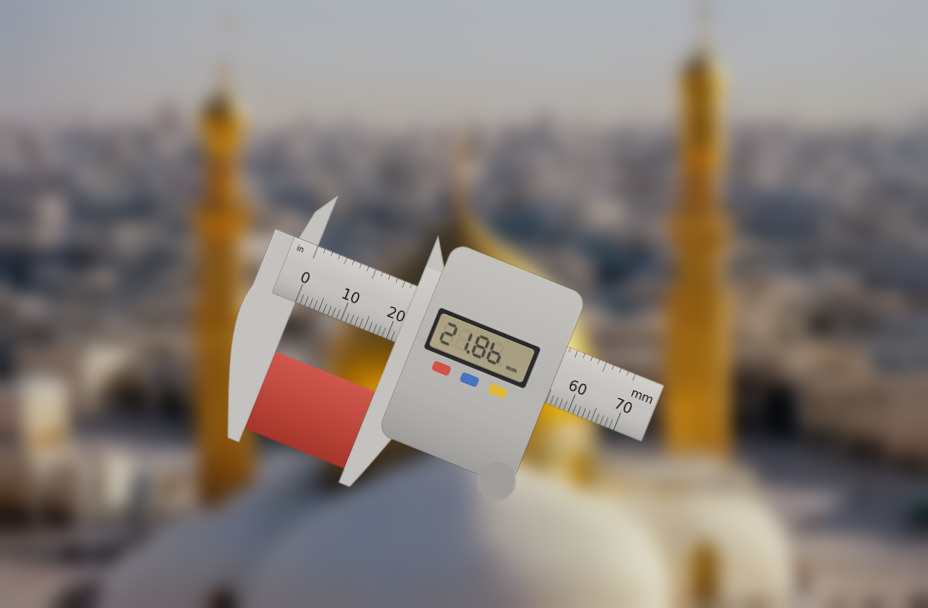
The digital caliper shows 21.86 mm
